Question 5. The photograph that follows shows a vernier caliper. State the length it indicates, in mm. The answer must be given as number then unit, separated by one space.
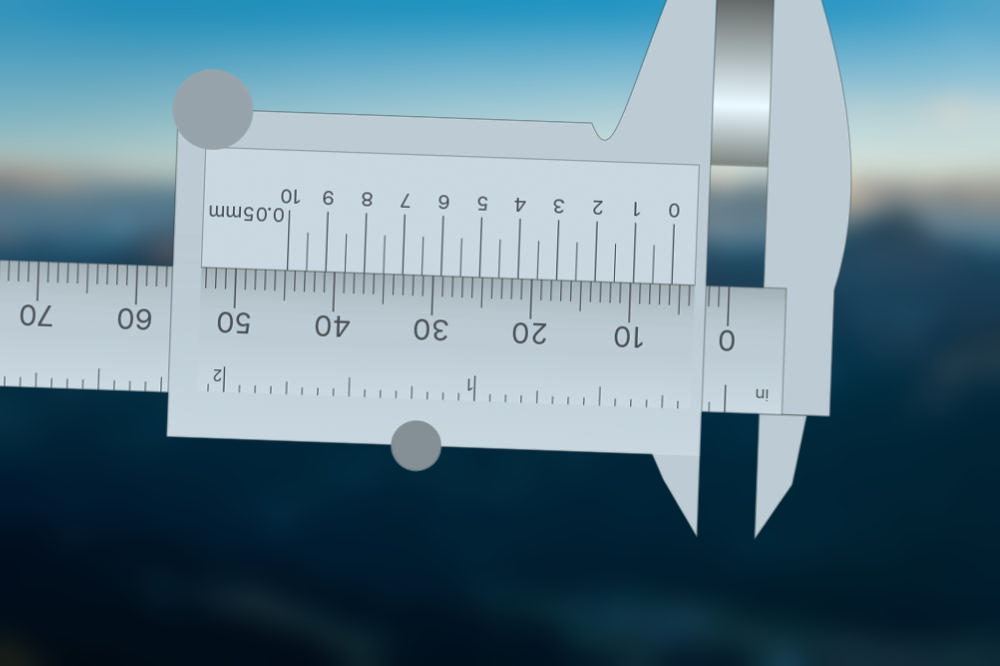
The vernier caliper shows 5.8 mm
